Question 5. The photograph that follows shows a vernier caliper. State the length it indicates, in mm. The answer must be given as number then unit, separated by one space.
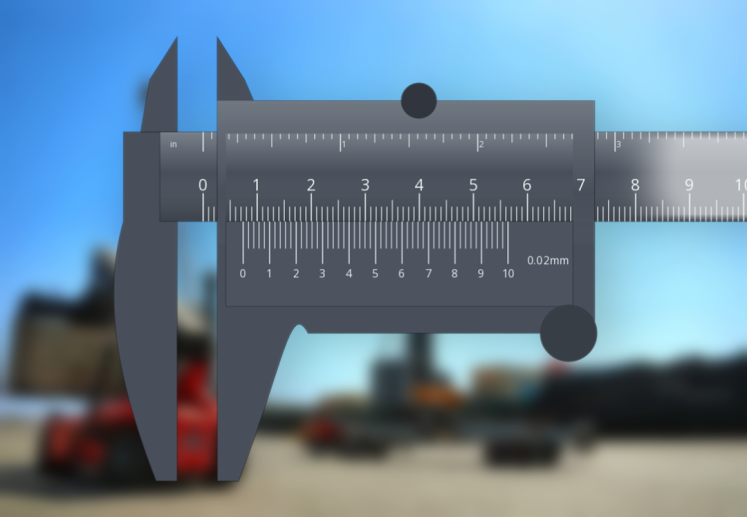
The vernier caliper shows 7.4 mm
